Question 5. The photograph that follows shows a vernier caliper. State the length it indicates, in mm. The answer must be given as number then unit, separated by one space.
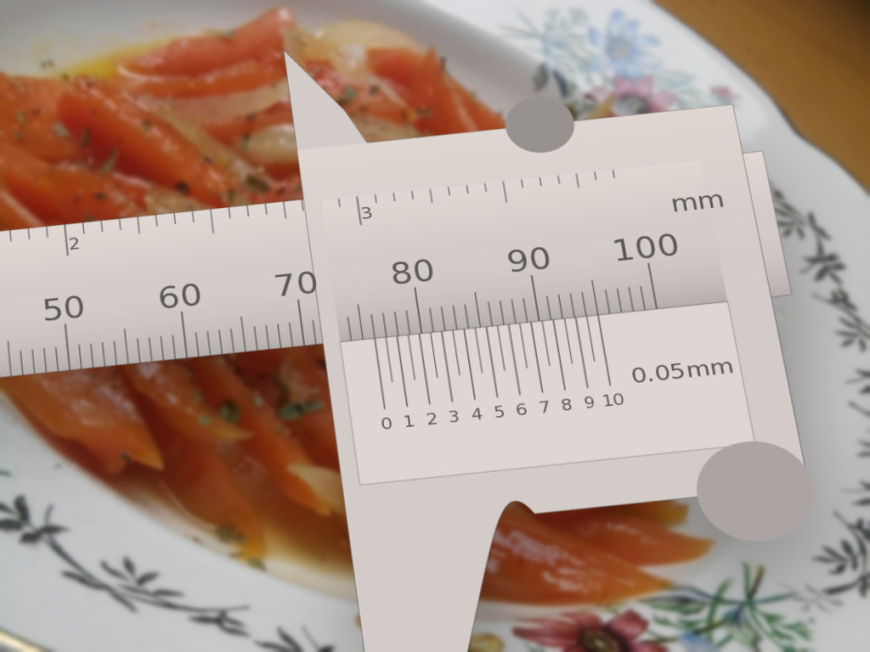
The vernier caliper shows 76.0 mm
